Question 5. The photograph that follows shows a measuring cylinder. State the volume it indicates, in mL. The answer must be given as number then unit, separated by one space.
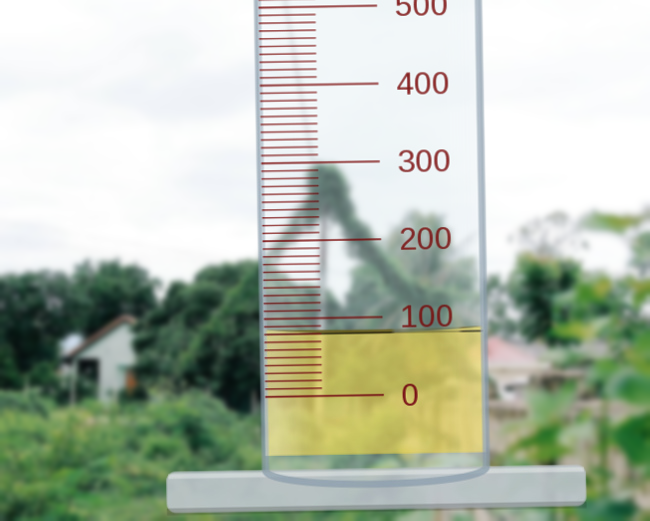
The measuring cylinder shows 80 mL
